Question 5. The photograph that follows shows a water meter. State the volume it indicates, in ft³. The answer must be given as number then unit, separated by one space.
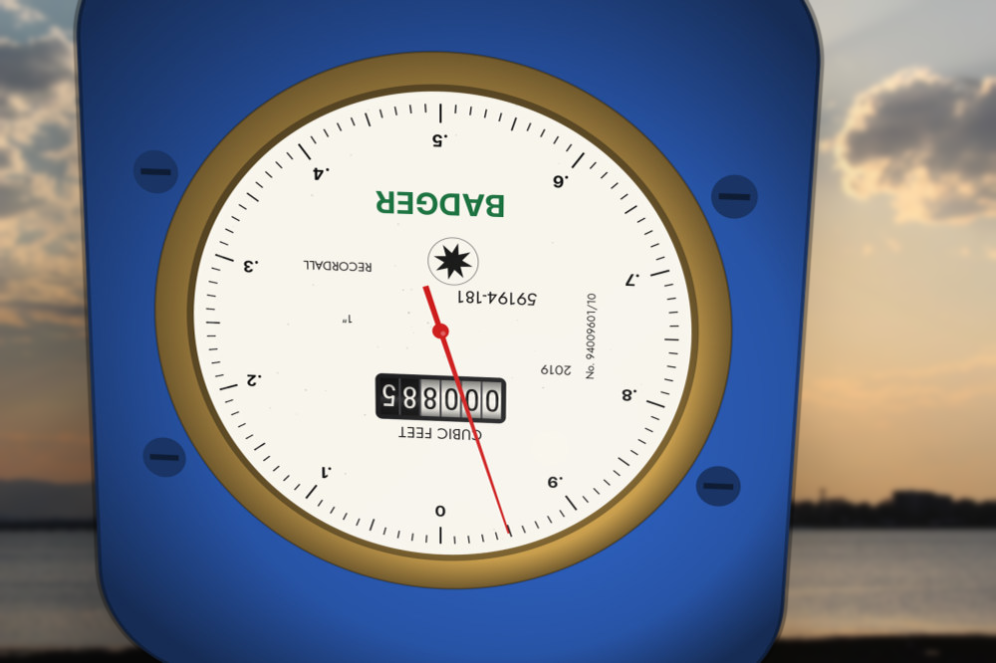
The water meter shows 884.95 ft³
